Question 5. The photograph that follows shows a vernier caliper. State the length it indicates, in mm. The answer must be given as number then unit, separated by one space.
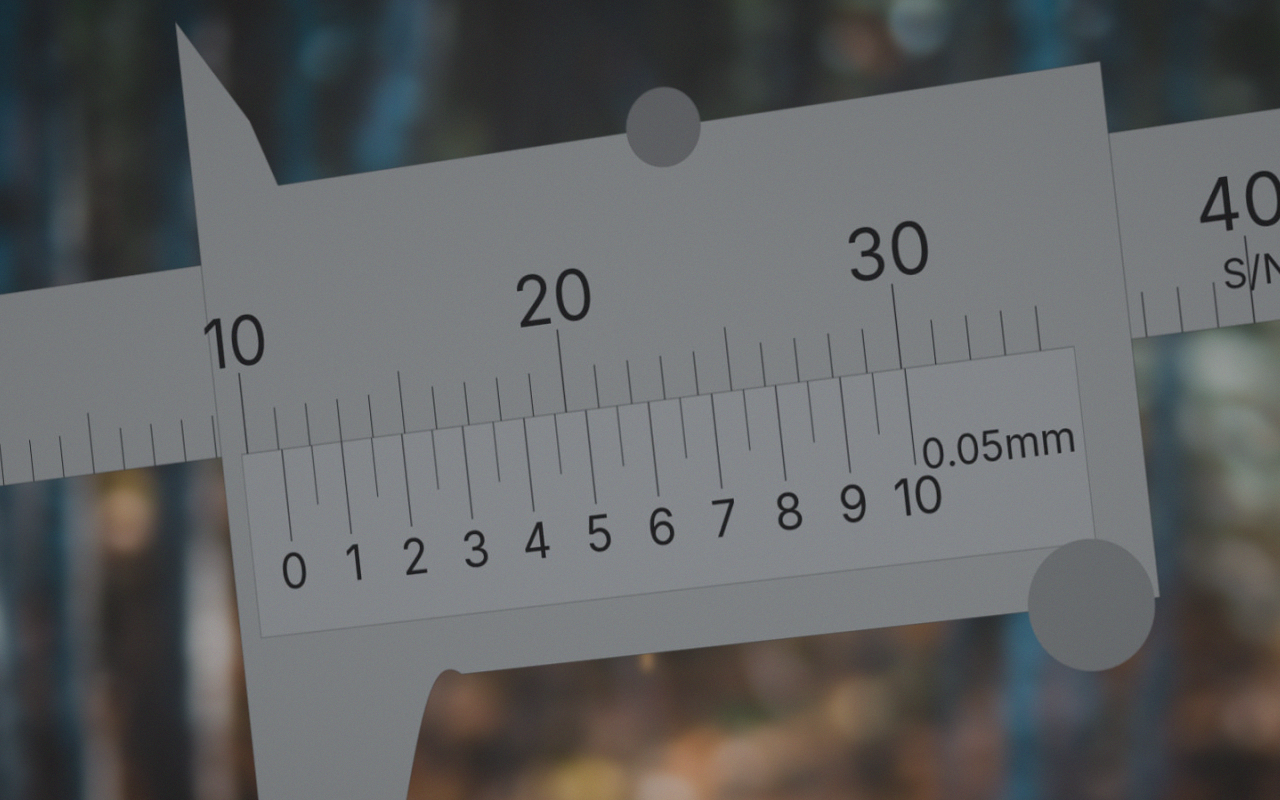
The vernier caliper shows 11.10 mm
